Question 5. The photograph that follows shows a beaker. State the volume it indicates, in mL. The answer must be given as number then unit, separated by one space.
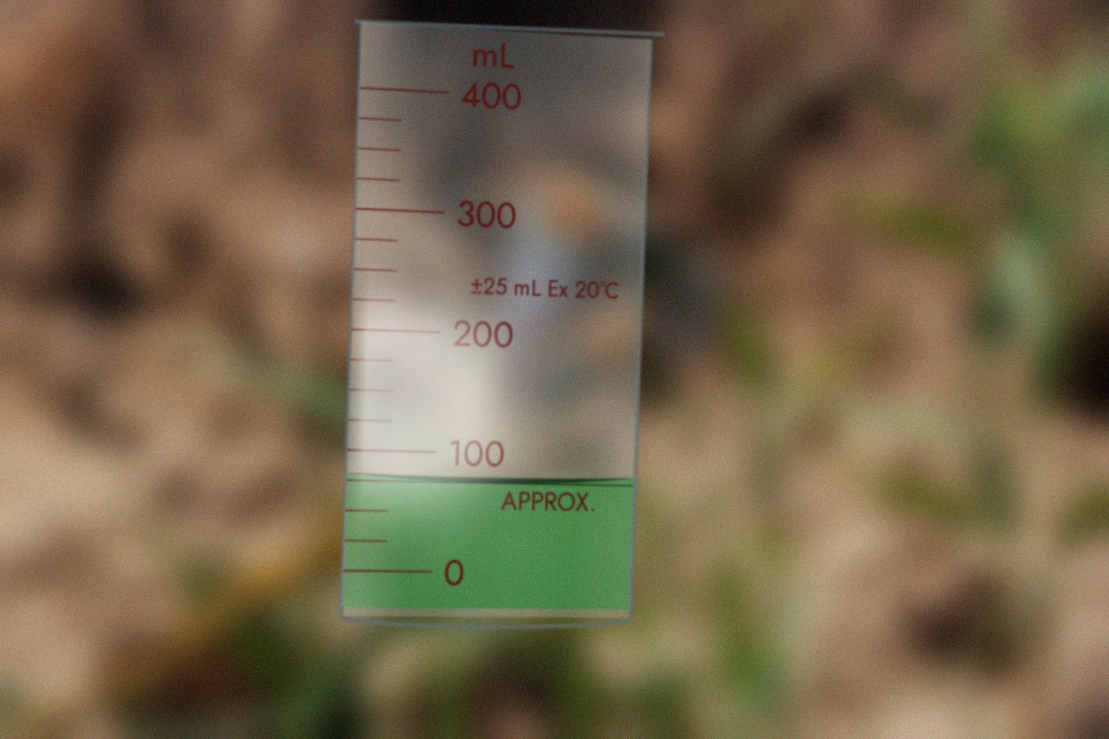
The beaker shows 75 mL
